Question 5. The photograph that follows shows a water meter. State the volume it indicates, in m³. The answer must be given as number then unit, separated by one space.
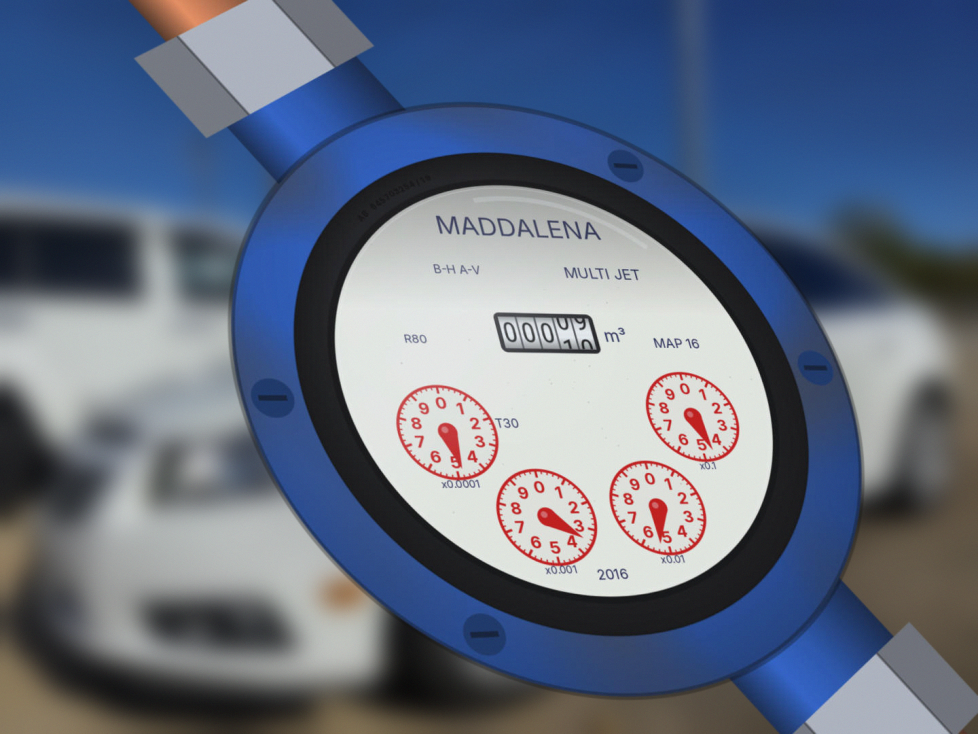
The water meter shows 9.4534 m³
